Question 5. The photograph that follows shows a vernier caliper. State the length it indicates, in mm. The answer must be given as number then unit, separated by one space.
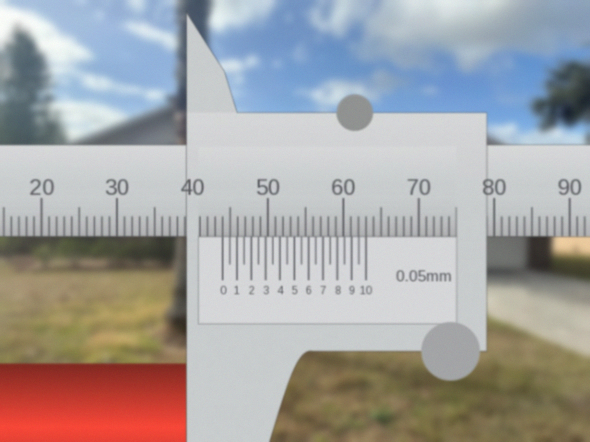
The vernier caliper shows 44.0 mm
